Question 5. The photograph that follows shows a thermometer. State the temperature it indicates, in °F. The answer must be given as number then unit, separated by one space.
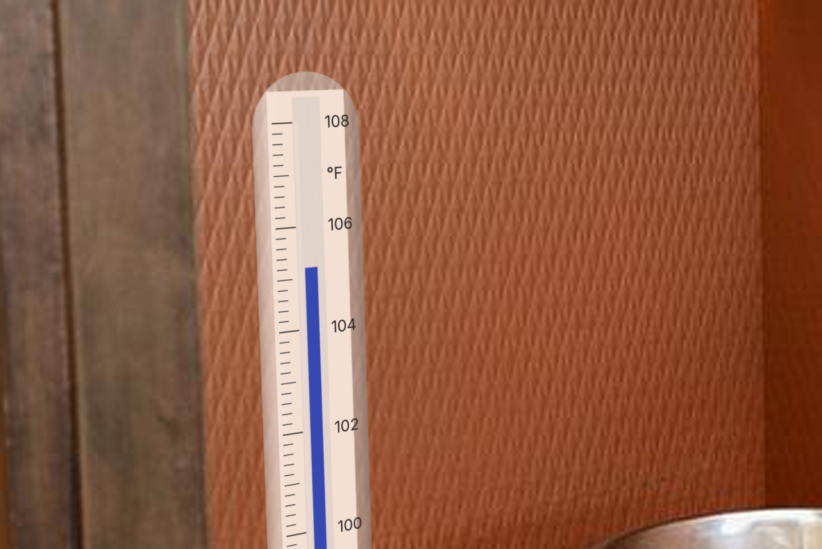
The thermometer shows 105.2 °F
